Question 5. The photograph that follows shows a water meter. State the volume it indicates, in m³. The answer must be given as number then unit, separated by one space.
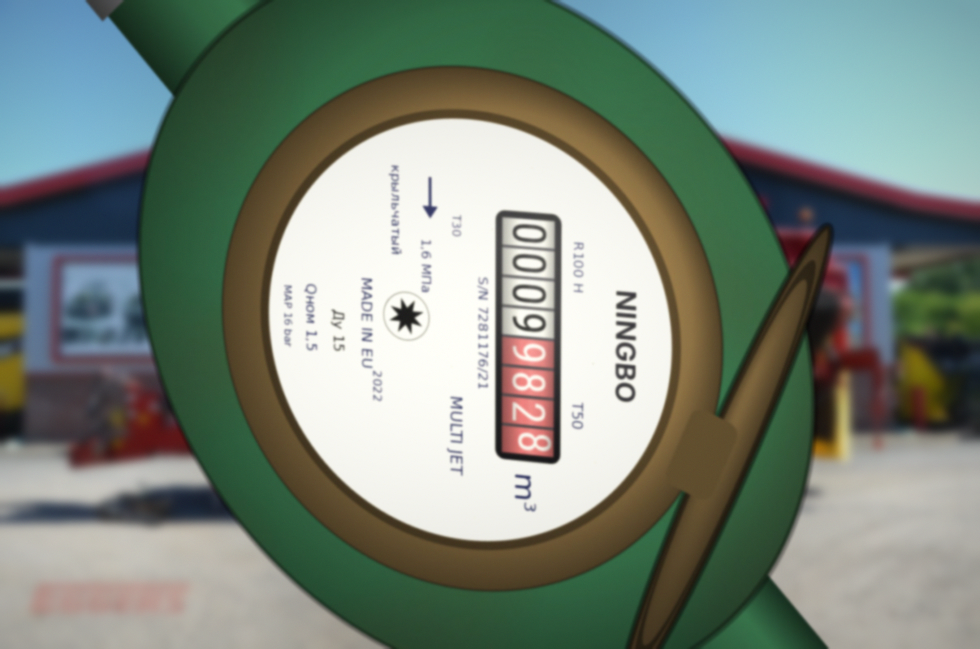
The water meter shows 9.9828 m³
